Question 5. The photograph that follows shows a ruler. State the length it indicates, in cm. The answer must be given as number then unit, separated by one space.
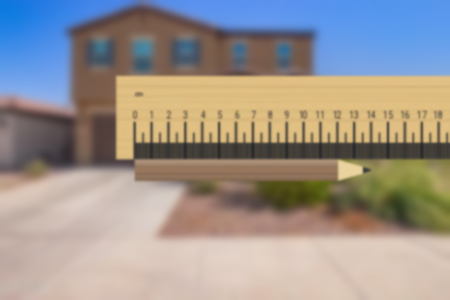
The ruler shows 14 cm
